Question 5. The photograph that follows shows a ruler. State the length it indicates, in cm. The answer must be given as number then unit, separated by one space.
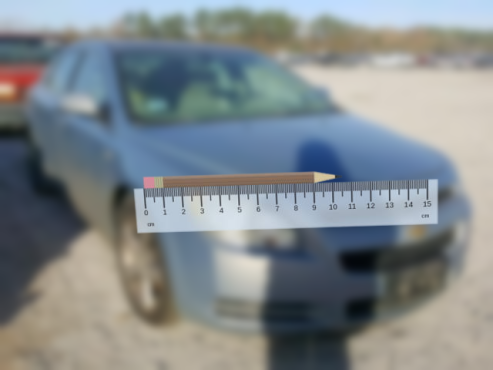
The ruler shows 10.5 cm
